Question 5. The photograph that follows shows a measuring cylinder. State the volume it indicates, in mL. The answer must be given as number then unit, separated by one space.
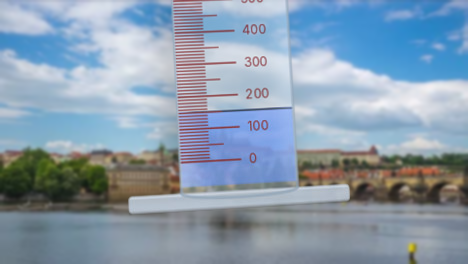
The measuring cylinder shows 150 mL
